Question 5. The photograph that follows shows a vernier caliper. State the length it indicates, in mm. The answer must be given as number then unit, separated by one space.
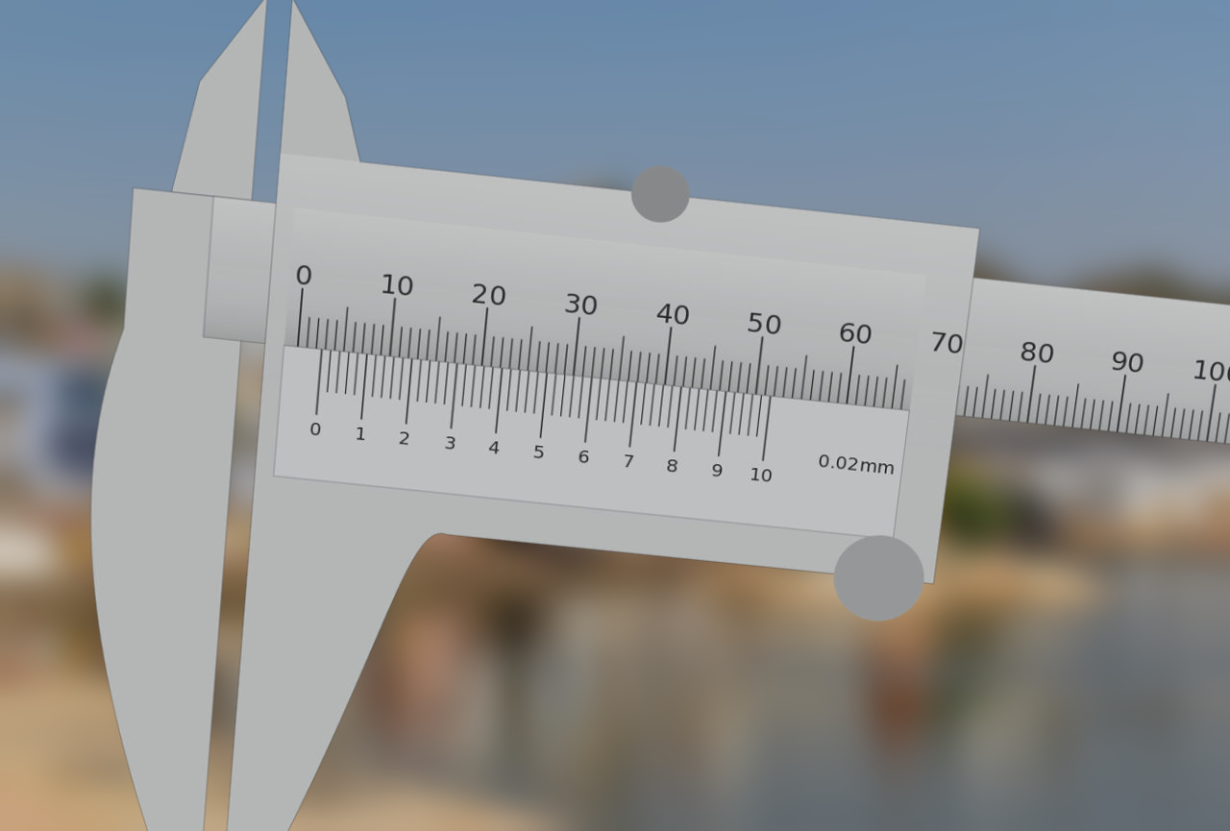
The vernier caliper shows 2.6 mm
